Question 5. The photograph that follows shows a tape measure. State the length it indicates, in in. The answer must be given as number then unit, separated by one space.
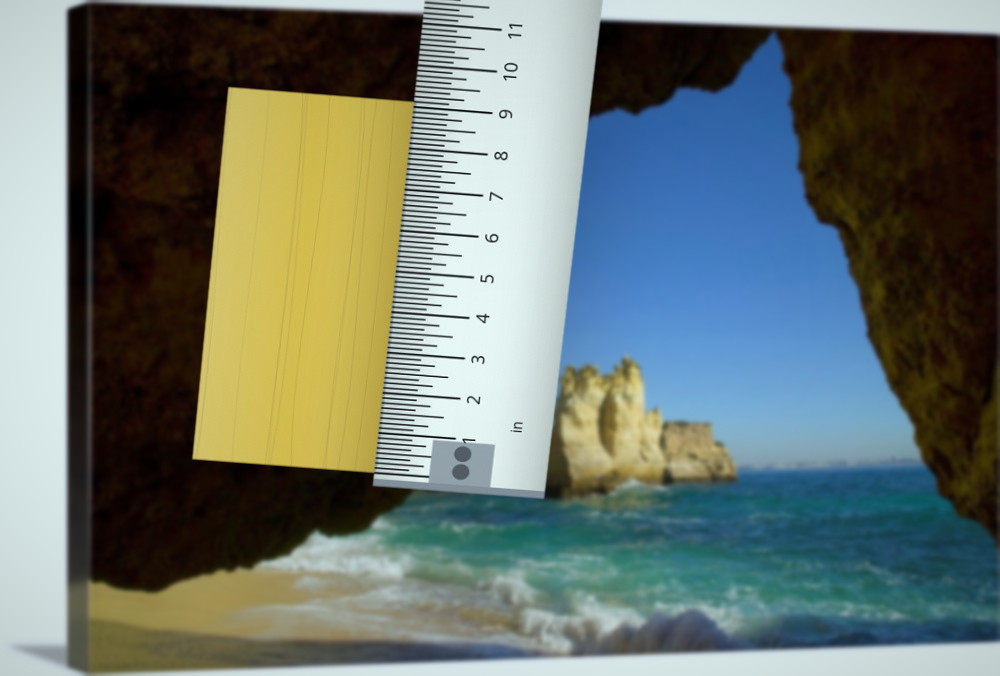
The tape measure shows 9.125 in
